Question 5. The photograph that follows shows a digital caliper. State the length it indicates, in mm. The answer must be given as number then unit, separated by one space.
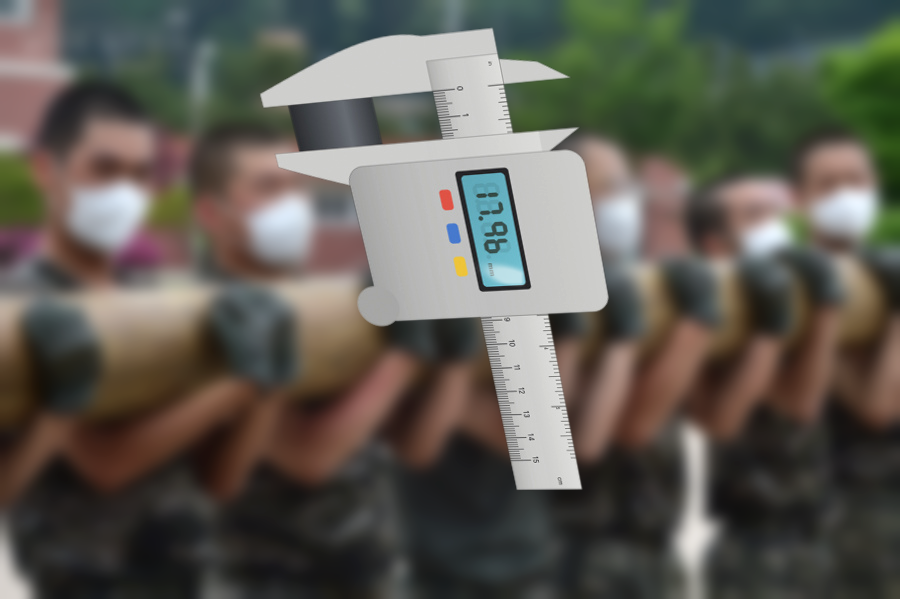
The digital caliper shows 17.96 mm
